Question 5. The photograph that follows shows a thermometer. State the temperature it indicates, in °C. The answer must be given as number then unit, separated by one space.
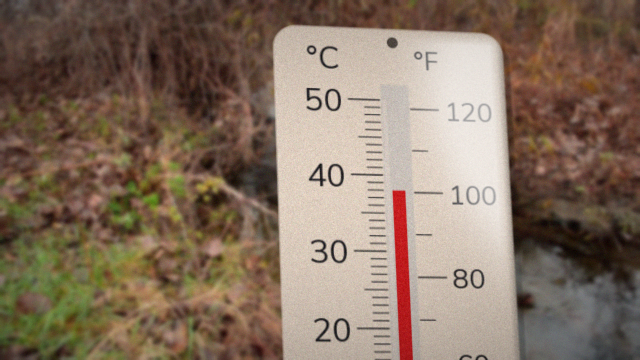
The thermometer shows 38 °C
